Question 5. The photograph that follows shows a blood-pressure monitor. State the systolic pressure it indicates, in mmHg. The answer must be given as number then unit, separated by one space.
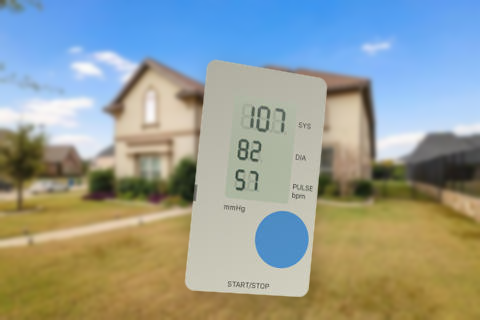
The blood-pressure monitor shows 107 mmHg
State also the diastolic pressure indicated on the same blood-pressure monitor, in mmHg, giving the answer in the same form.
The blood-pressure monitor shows 82 mmHg
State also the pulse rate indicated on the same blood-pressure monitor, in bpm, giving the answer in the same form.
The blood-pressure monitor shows 57 bpm
